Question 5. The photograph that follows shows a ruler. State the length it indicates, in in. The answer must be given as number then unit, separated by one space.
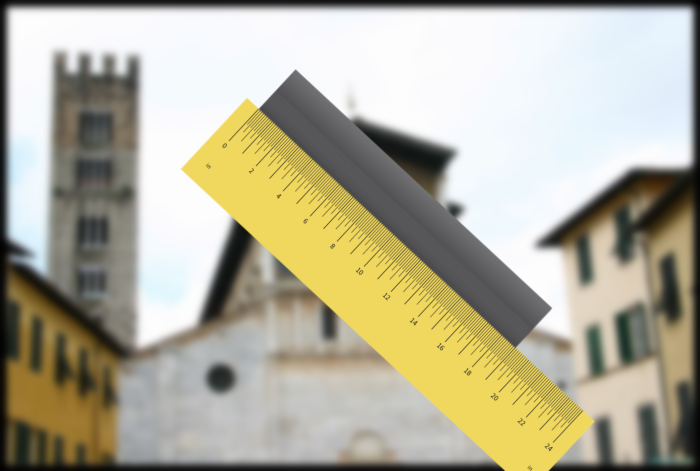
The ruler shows 19 in
